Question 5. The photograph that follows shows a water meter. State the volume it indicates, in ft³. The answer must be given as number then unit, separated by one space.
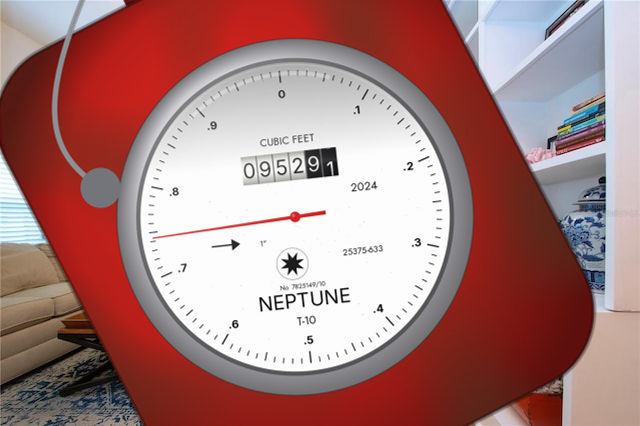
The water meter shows 95290.74 ft³
